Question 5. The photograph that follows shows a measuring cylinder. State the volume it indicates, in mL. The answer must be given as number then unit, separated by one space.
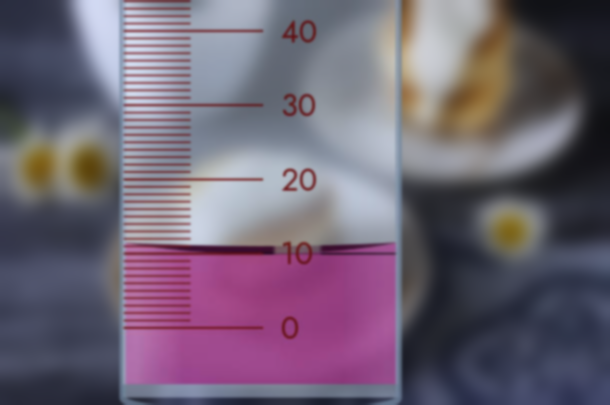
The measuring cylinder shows 10 mL
